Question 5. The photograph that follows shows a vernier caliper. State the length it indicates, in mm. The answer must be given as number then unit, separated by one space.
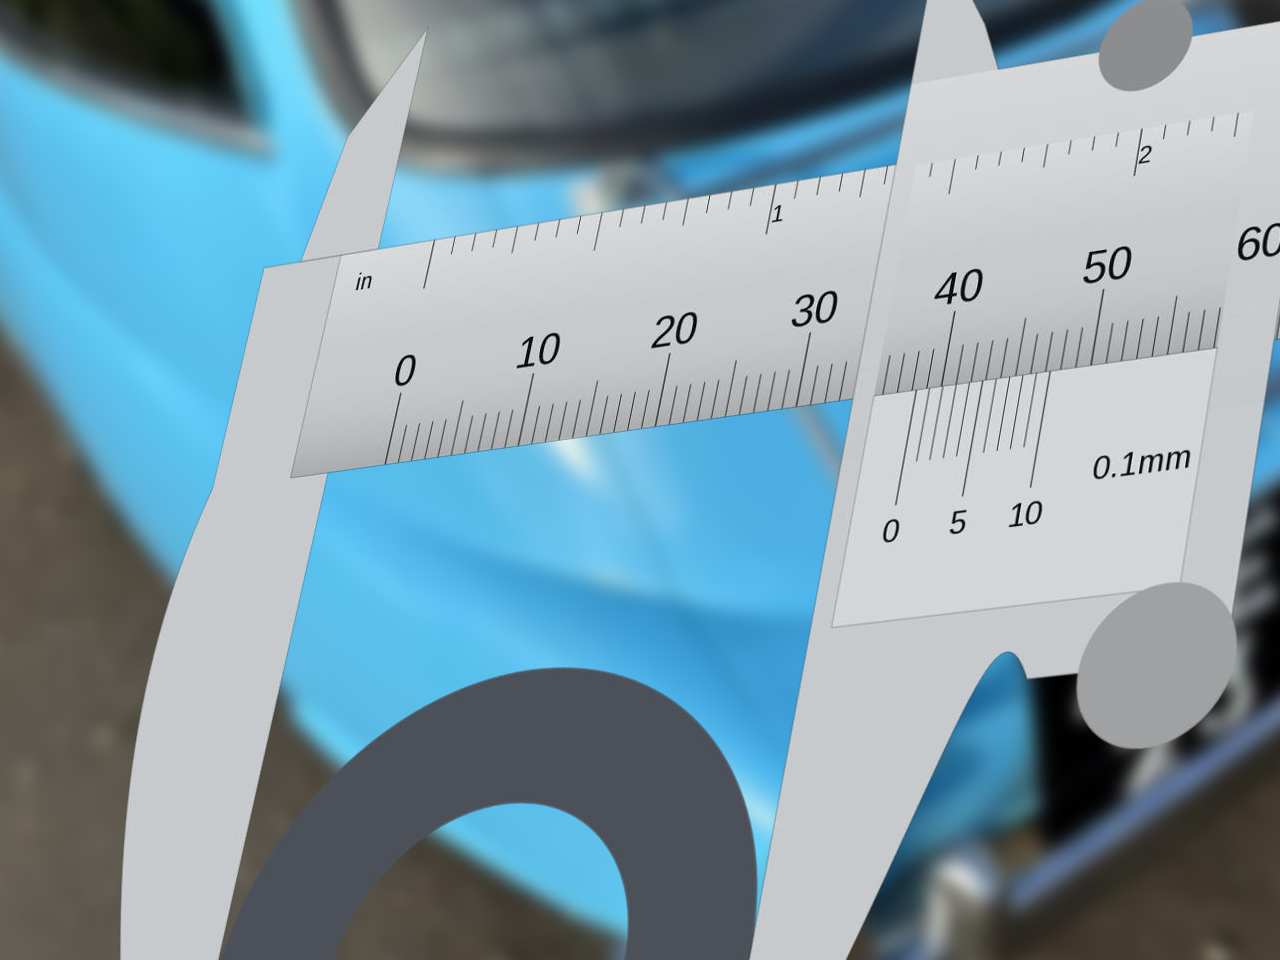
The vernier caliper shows 38.3 mm
